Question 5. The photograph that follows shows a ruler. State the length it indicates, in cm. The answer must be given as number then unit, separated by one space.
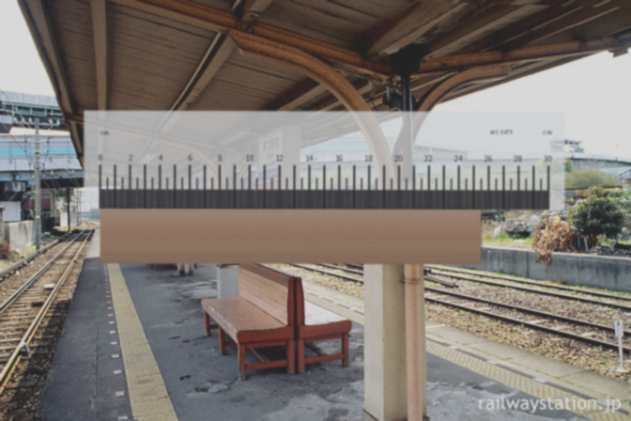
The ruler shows 25.5 cm
